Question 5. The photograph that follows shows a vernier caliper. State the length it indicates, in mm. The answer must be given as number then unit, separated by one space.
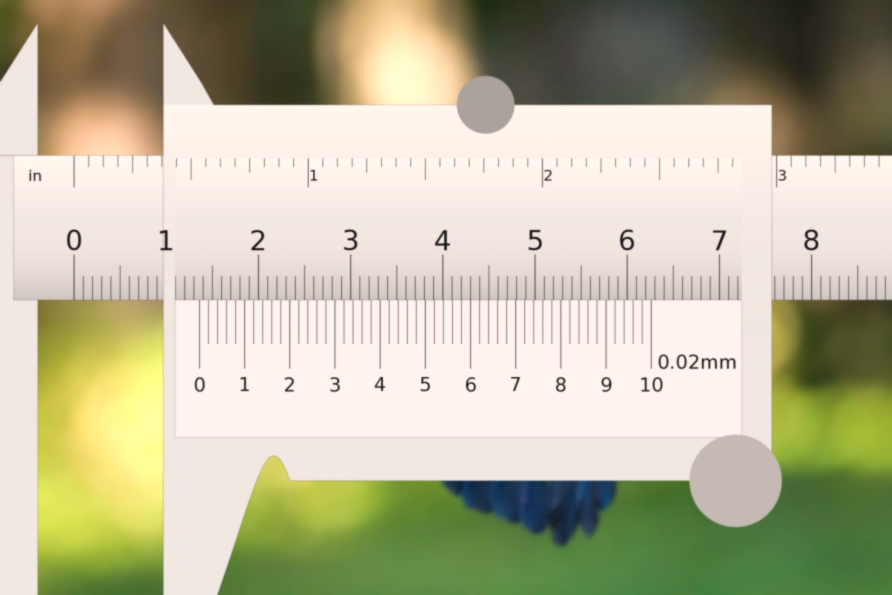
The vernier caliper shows 13.6 mm
